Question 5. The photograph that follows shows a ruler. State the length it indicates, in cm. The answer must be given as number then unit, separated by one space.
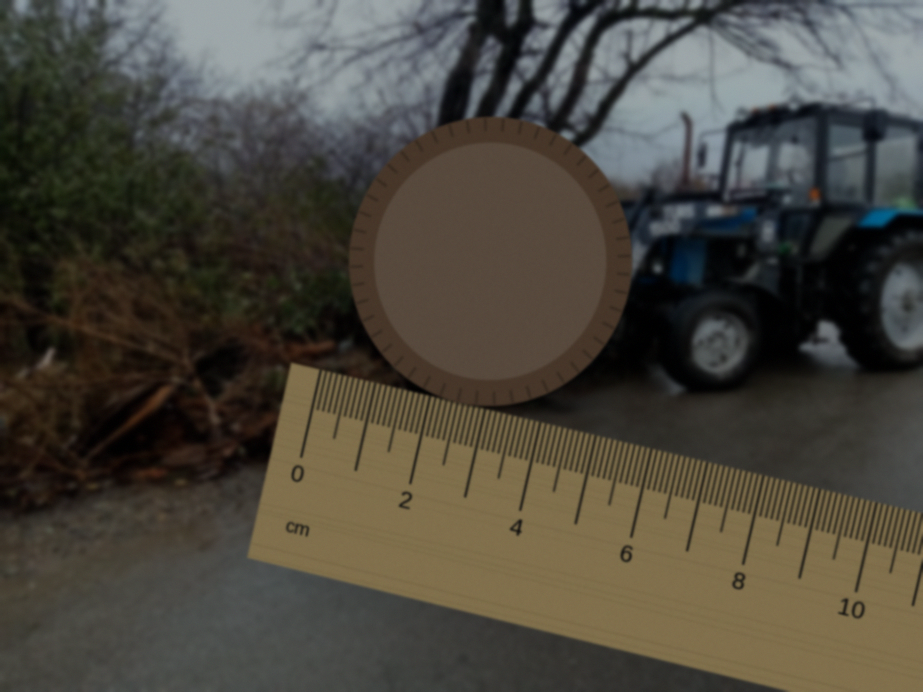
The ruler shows 5 cm
